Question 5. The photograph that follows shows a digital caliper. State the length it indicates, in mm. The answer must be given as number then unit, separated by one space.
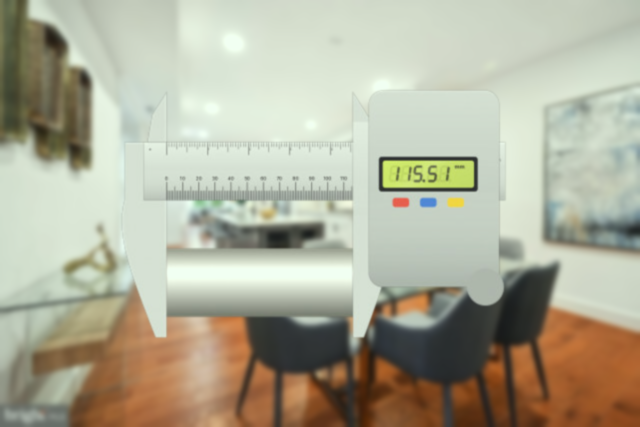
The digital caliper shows 115.51 mm
